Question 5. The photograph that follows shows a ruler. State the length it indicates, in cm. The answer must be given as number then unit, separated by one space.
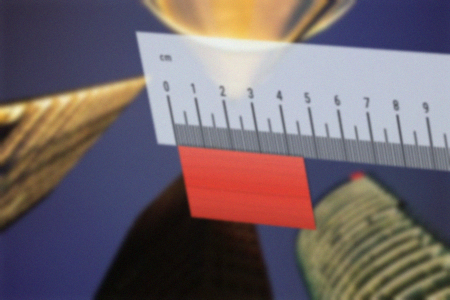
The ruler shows 4.5 cm
